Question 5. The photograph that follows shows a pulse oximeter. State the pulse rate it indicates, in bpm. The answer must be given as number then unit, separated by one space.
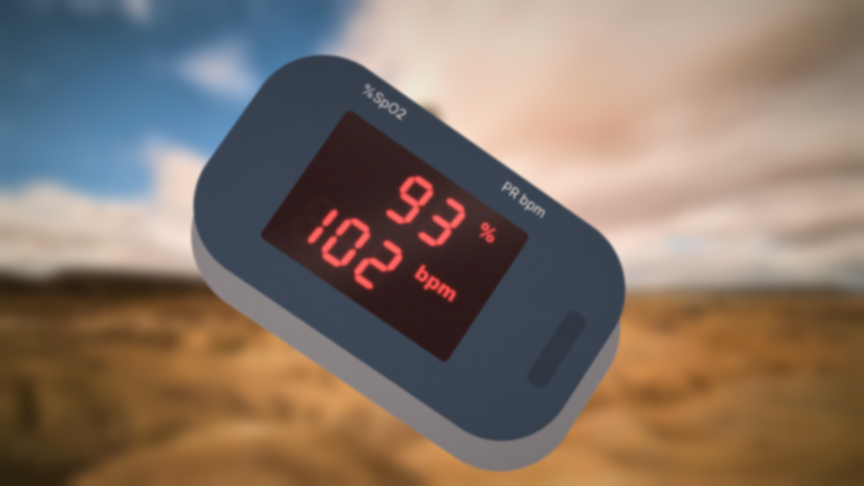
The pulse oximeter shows 102 bpm
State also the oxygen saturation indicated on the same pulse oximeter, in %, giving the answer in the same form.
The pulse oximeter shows 93 %
